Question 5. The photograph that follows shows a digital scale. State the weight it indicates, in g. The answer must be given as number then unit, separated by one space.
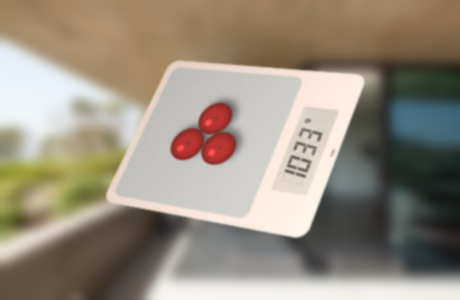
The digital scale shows 1033 g
